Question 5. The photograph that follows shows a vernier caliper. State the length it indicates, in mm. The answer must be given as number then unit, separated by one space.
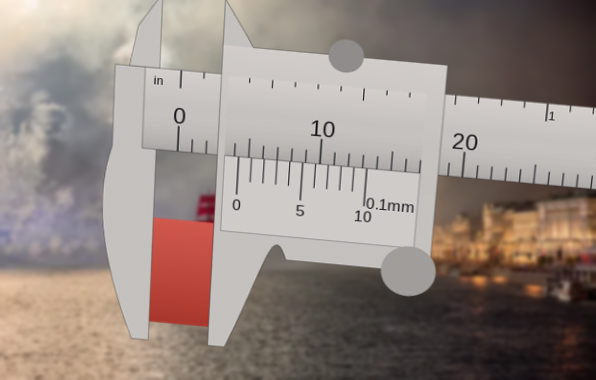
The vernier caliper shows 4.3 mm
